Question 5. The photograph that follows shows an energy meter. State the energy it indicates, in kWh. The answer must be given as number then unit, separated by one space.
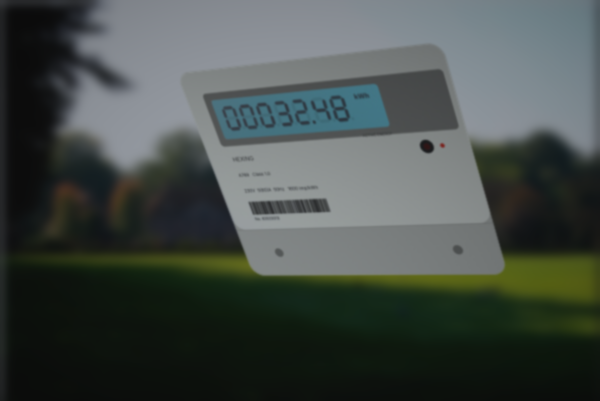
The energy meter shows 32.48 kWh
